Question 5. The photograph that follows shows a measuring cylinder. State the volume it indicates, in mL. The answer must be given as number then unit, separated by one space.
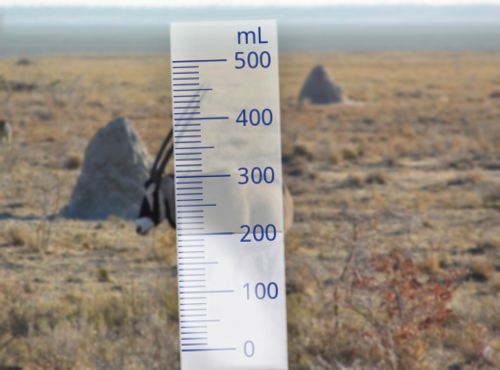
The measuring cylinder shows 200 mL
